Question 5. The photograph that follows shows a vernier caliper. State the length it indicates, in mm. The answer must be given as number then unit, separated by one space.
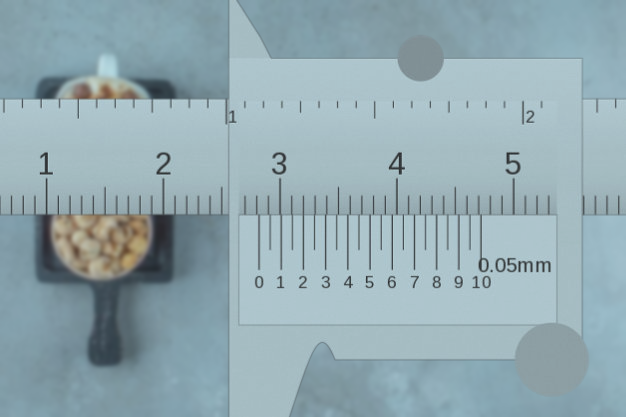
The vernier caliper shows 28.2 mm
